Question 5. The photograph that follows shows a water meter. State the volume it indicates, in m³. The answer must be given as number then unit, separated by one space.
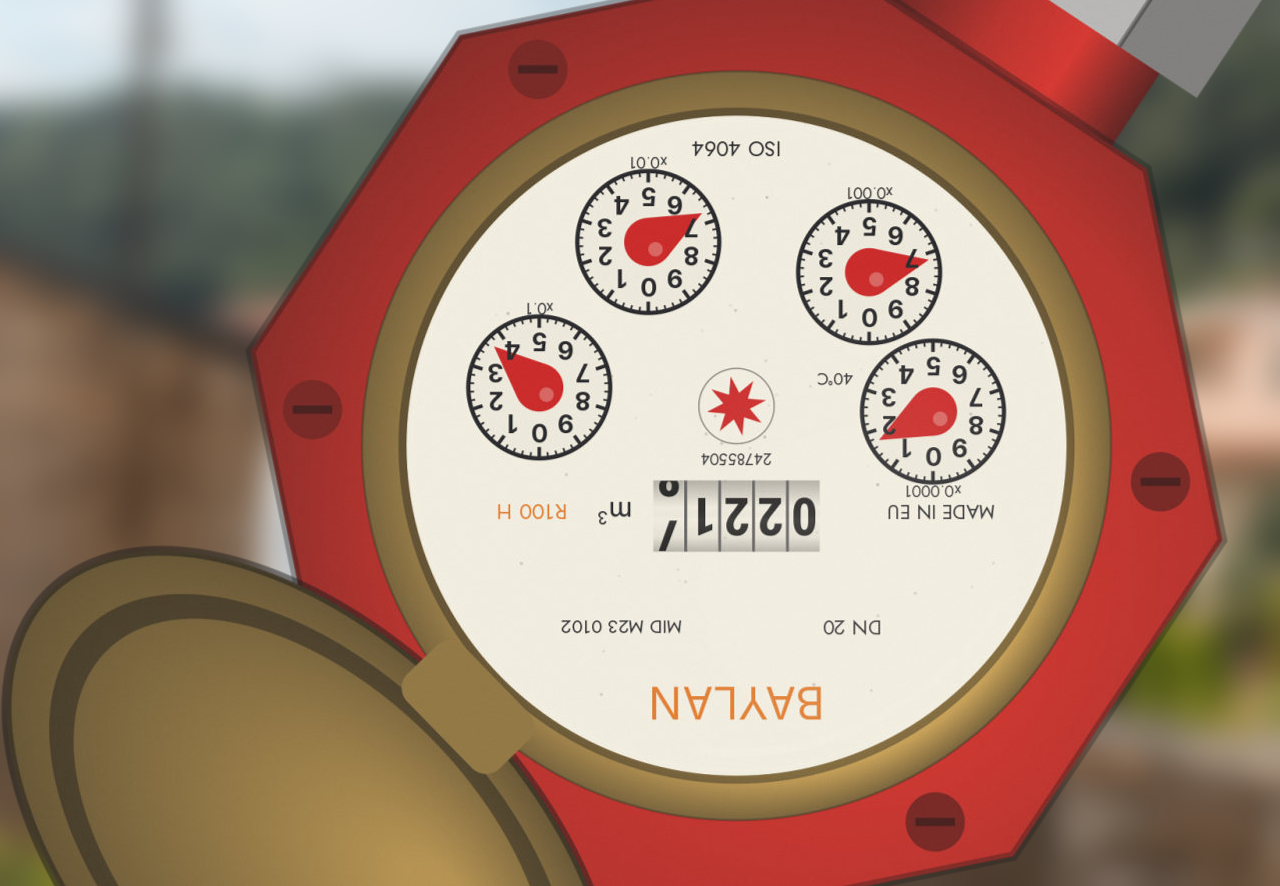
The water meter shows 2217.3671 m³
